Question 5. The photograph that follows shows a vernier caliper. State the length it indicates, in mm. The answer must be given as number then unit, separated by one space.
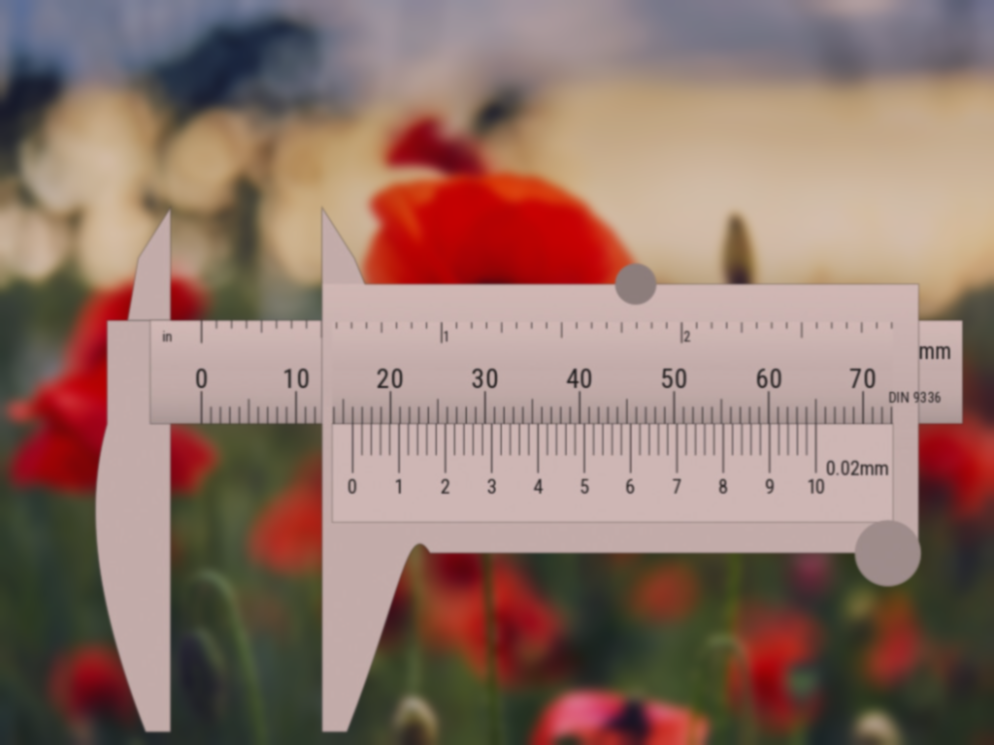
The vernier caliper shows 16.0 mm
